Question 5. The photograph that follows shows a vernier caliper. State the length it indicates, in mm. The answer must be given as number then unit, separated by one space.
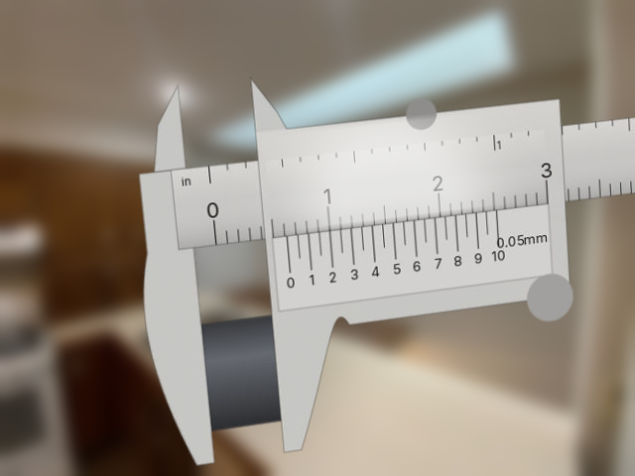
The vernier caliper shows 6.2 mm
